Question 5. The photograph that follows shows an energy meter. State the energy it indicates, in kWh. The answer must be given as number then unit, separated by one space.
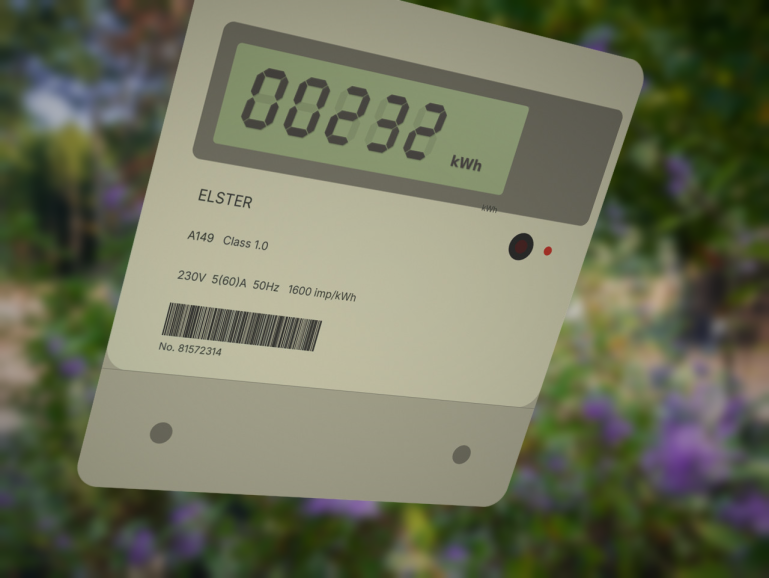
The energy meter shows 232 kWh
